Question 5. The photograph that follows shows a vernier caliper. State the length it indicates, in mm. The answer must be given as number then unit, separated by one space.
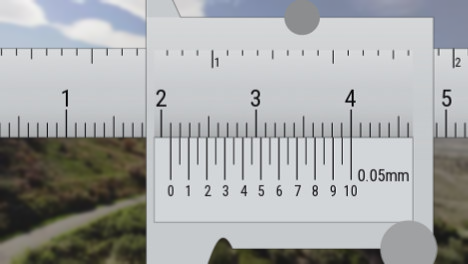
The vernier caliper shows 21.0 mm
